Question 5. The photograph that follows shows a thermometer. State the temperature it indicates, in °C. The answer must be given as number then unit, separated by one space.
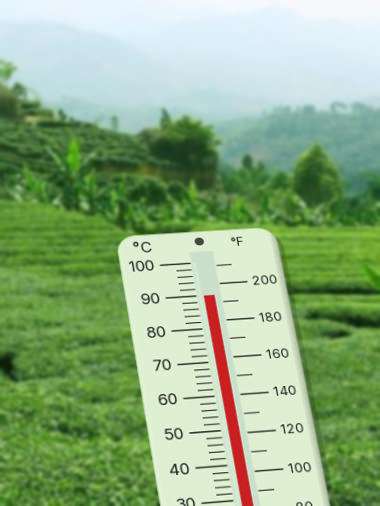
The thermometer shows 90 °C
